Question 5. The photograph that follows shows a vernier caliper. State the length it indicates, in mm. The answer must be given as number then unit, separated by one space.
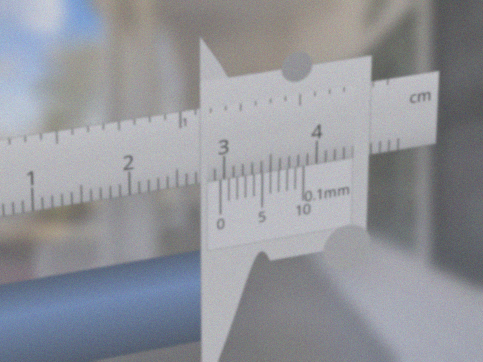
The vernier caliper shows 29.6 mm
